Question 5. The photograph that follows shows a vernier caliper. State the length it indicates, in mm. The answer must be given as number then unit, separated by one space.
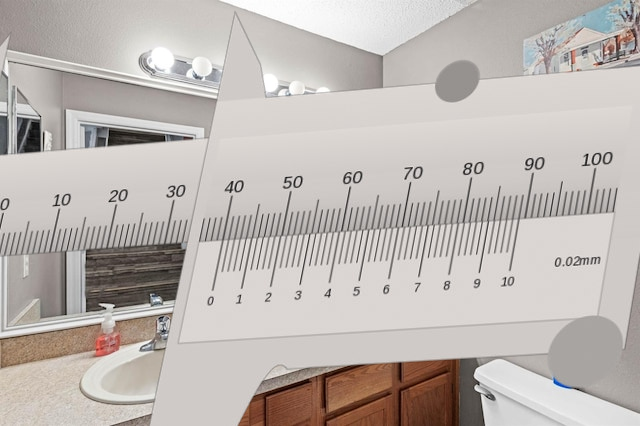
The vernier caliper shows 40.0 mm
